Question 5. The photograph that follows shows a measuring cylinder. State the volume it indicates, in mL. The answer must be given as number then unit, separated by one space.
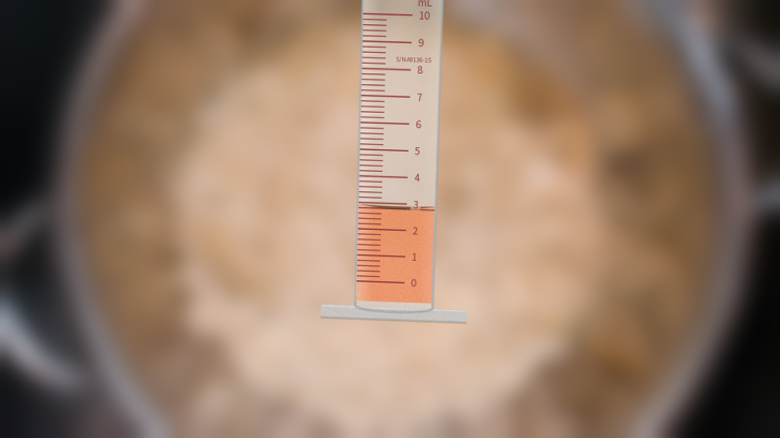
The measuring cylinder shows 2.8 mL
